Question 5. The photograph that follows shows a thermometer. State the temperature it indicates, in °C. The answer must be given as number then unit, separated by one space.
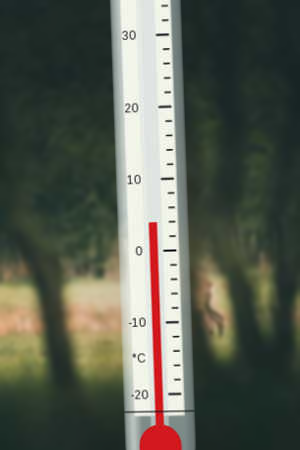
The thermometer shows 4 °C
